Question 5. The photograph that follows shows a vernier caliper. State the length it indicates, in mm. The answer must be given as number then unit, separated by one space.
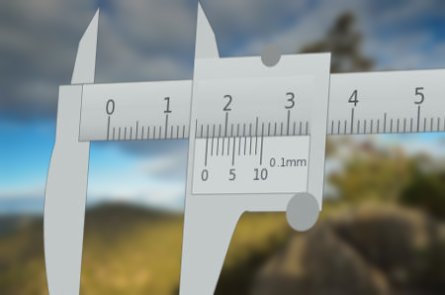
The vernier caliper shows 17.0 mm
